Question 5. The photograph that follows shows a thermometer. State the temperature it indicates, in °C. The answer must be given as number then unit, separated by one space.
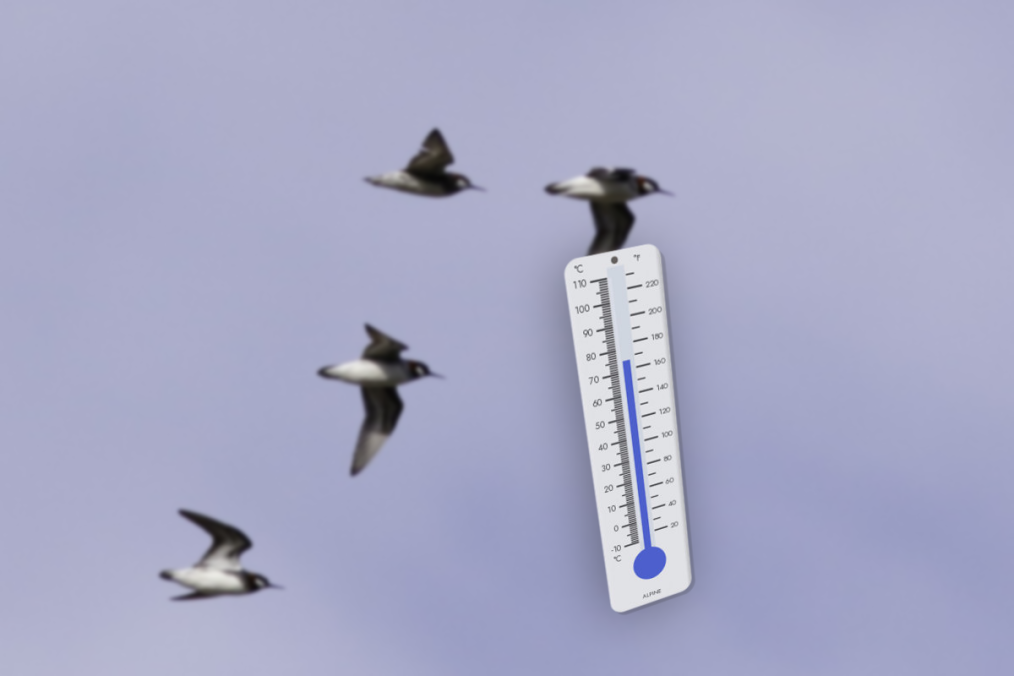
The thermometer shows 75 °C
